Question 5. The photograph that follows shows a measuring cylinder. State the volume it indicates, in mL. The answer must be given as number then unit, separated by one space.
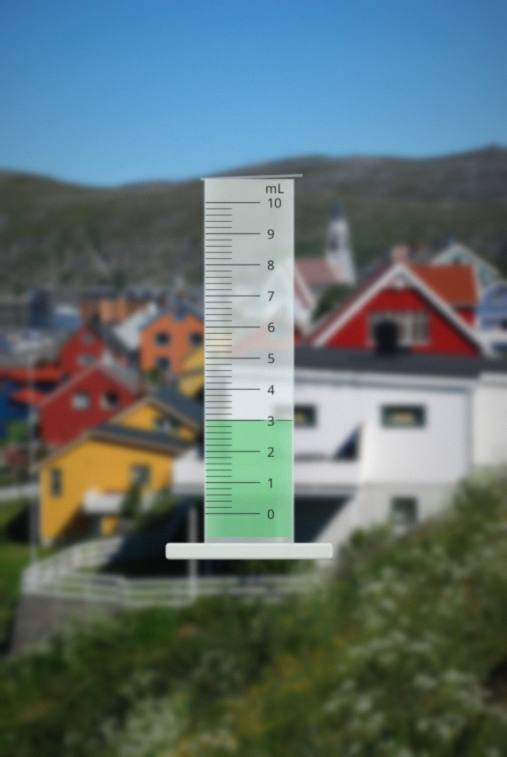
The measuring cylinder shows 3 mL
